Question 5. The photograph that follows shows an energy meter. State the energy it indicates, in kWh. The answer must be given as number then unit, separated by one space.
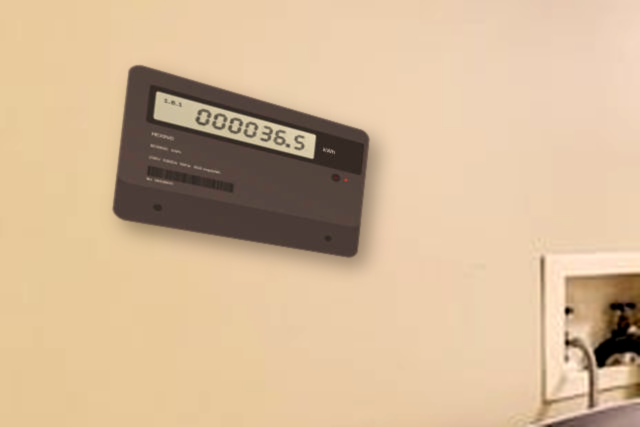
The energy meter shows 36.5 kWh
